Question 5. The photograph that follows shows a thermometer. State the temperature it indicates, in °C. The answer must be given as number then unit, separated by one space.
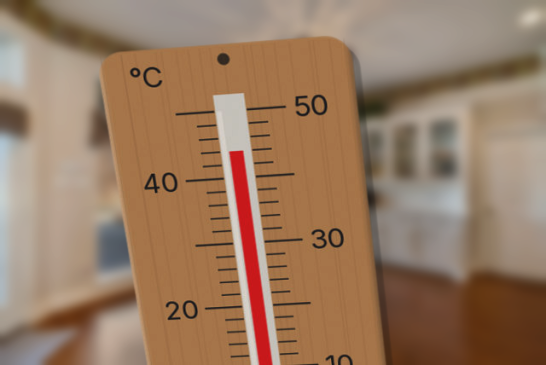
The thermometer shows 44 °C
